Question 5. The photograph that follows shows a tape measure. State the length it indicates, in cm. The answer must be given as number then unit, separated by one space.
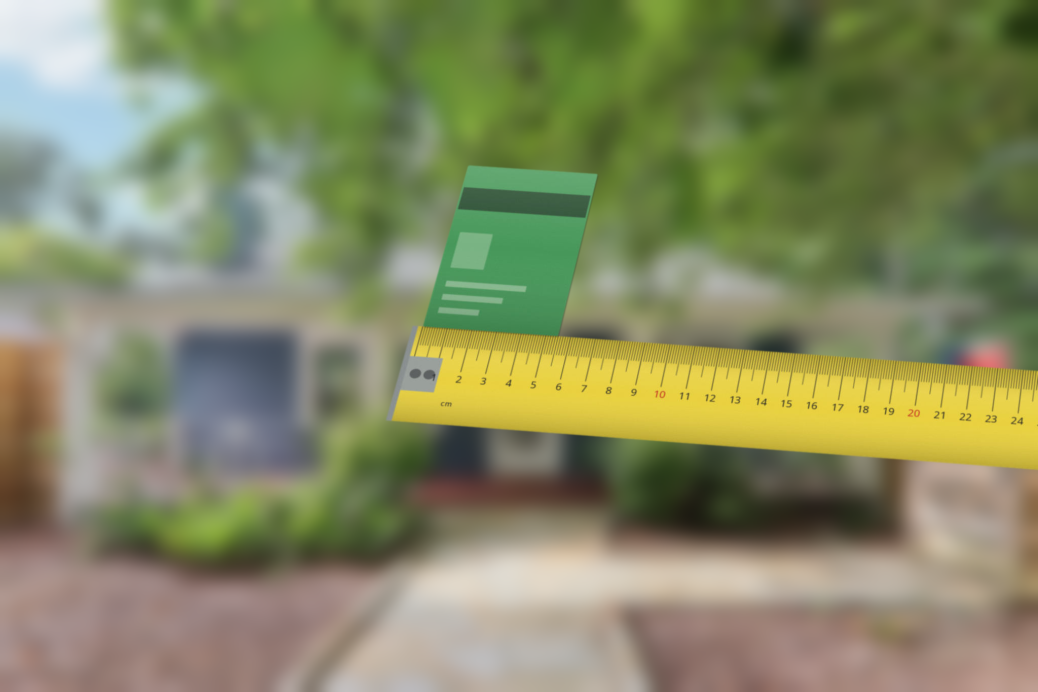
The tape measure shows 5.5 cm
